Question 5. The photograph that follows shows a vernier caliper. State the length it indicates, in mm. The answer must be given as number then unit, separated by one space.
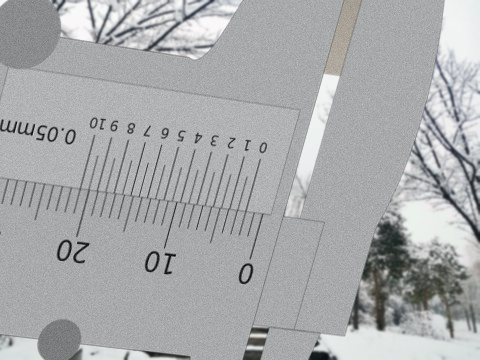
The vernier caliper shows 2.0 mm
